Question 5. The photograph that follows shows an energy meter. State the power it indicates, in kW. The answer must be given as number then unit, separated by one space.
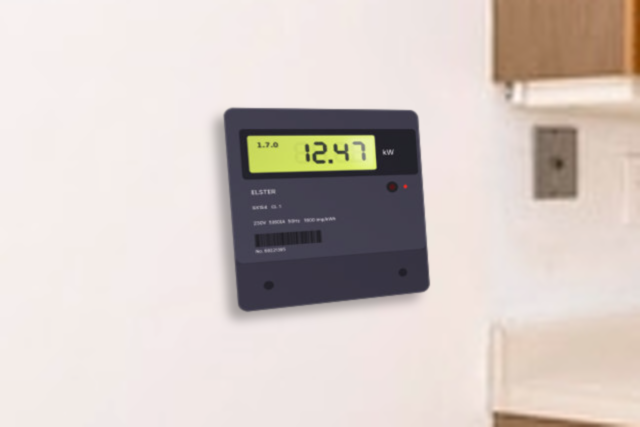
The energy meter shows 12.47 kW
